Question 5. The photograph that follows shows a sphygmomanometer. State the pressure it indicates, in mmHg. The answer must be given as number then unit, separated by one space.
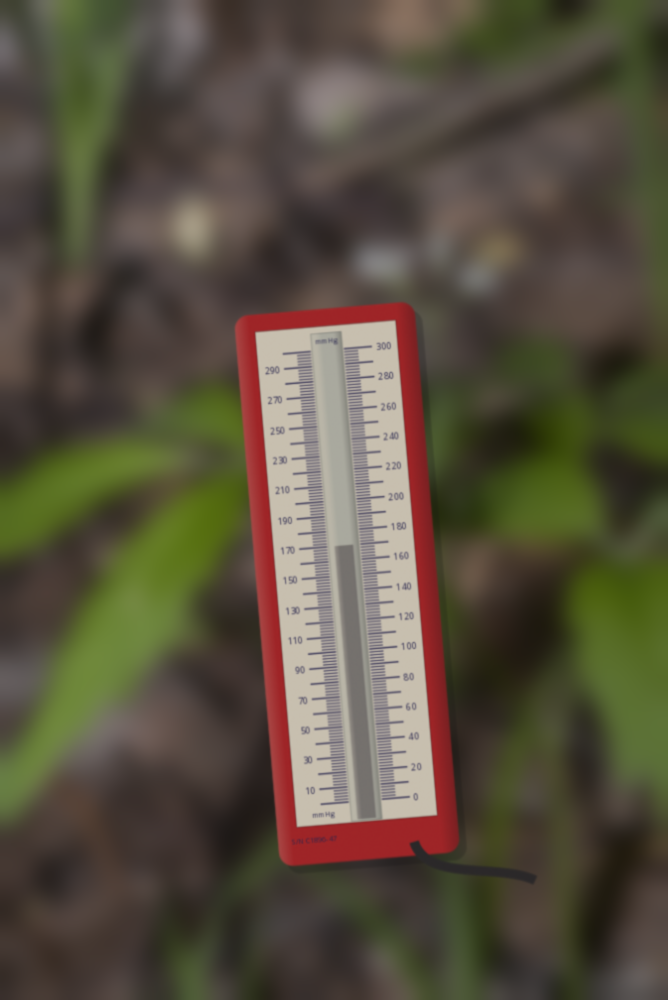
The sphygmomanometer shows 170 mmHg
